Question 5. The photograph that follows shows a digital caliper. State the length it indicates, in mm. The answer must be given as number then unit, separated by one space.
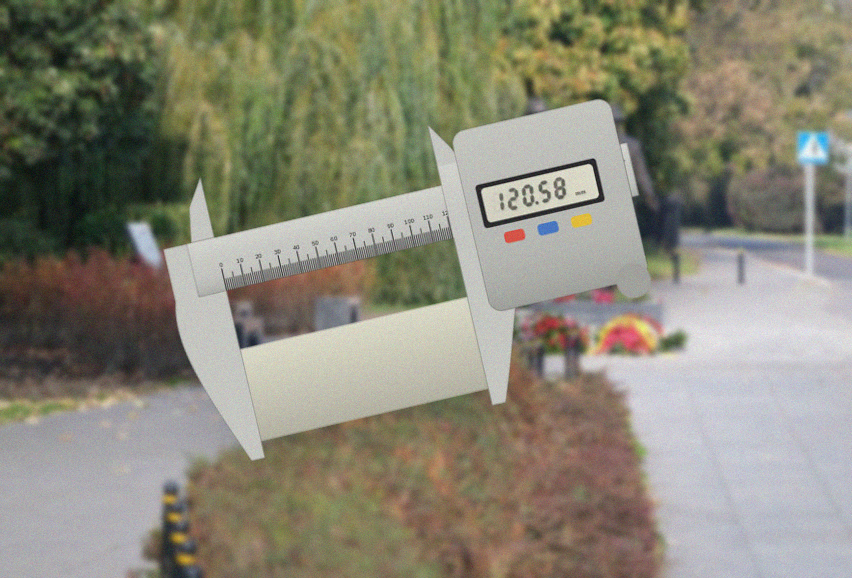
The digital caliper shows 120.58 mm
